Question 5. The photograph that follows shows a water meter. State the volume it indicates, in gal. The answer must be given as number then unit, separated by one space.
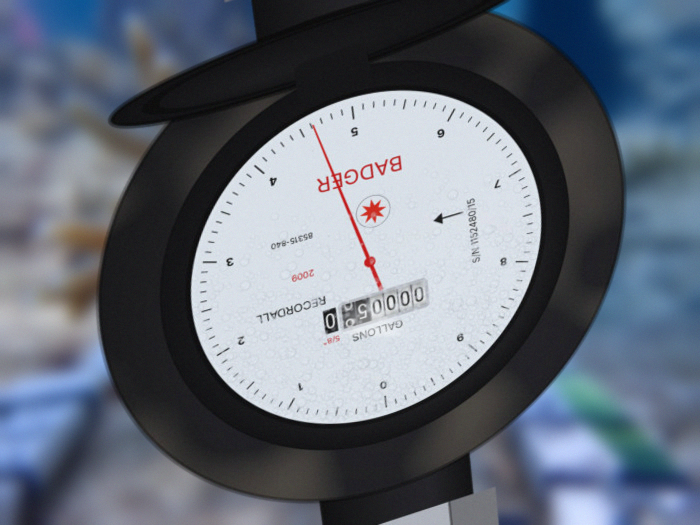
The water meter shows 584.6 gal
